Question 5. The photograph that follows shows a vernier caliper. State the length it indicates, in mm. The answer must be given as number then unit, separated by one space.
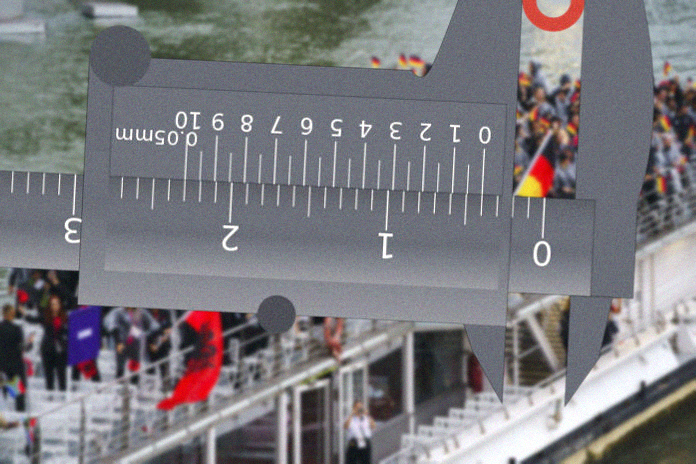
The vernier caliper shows 4.0 mm
